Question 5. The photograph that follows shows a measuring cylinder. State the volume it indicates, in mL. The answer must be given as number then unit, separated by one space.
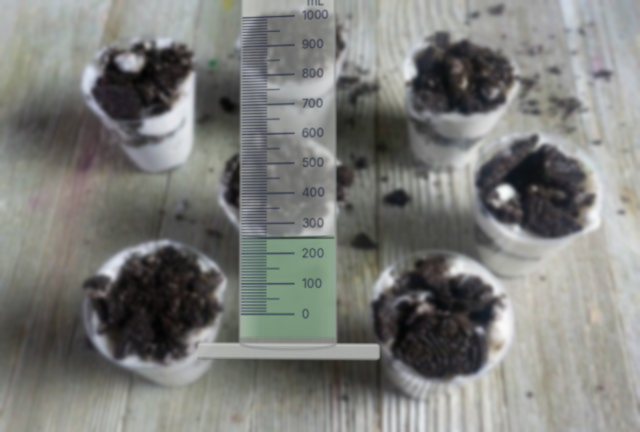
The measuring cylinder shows 250 mL
